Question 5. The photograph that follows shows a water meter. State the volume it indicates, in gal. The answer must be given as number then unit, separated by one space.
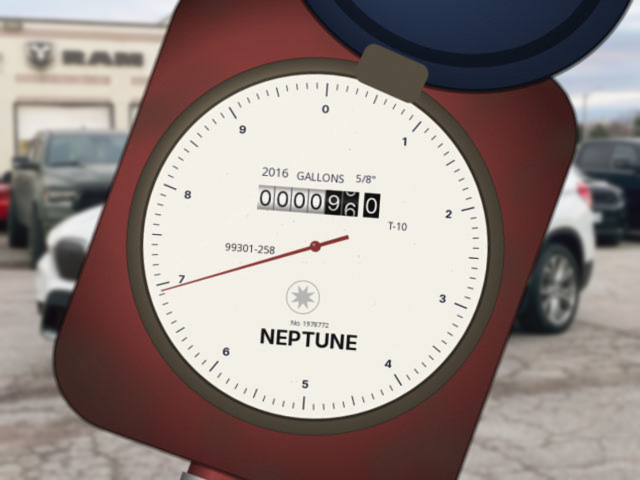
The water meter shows 956.9 gal
